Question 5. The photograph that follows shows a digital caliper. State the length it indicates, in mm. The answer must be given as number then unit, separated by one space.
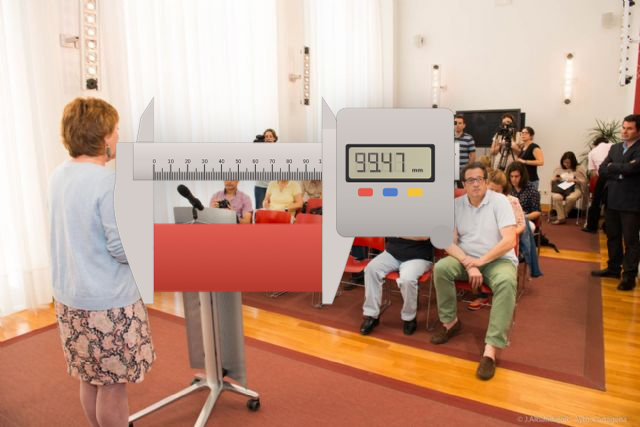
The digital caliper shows 99.47 mm
